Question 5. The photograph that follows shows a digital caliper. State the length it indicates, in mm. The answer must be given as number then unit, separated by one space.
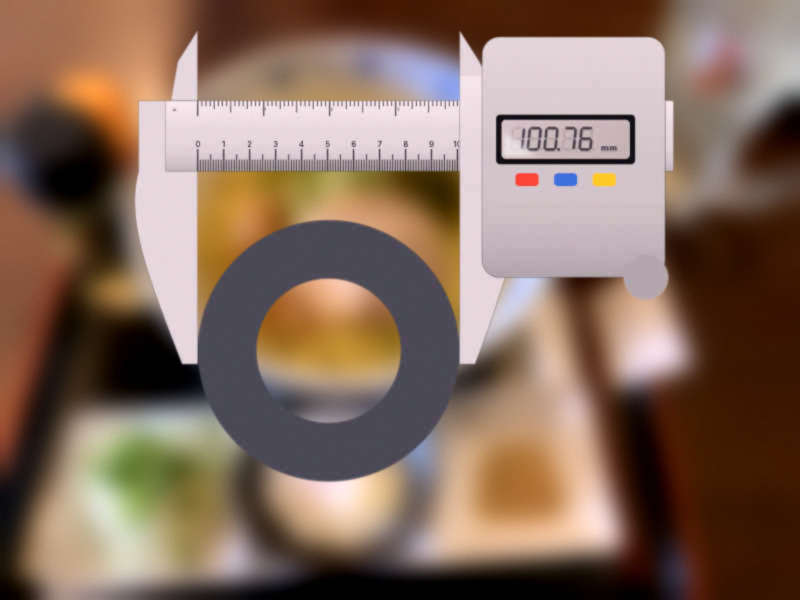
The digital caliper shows 100.76 mm
